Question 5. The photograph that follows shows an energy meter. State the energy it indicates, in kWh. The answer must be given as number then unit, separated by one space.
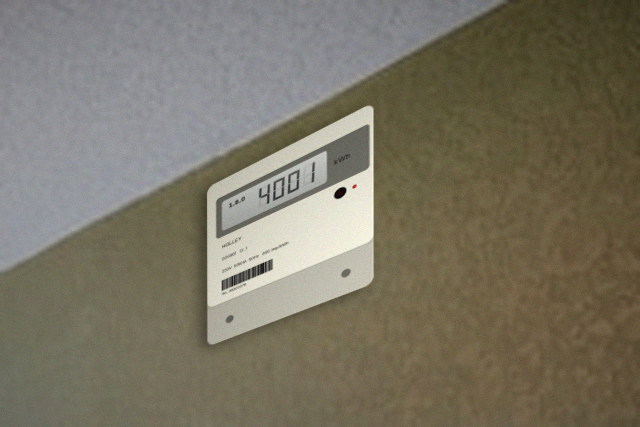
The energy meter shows 4001 kWh
